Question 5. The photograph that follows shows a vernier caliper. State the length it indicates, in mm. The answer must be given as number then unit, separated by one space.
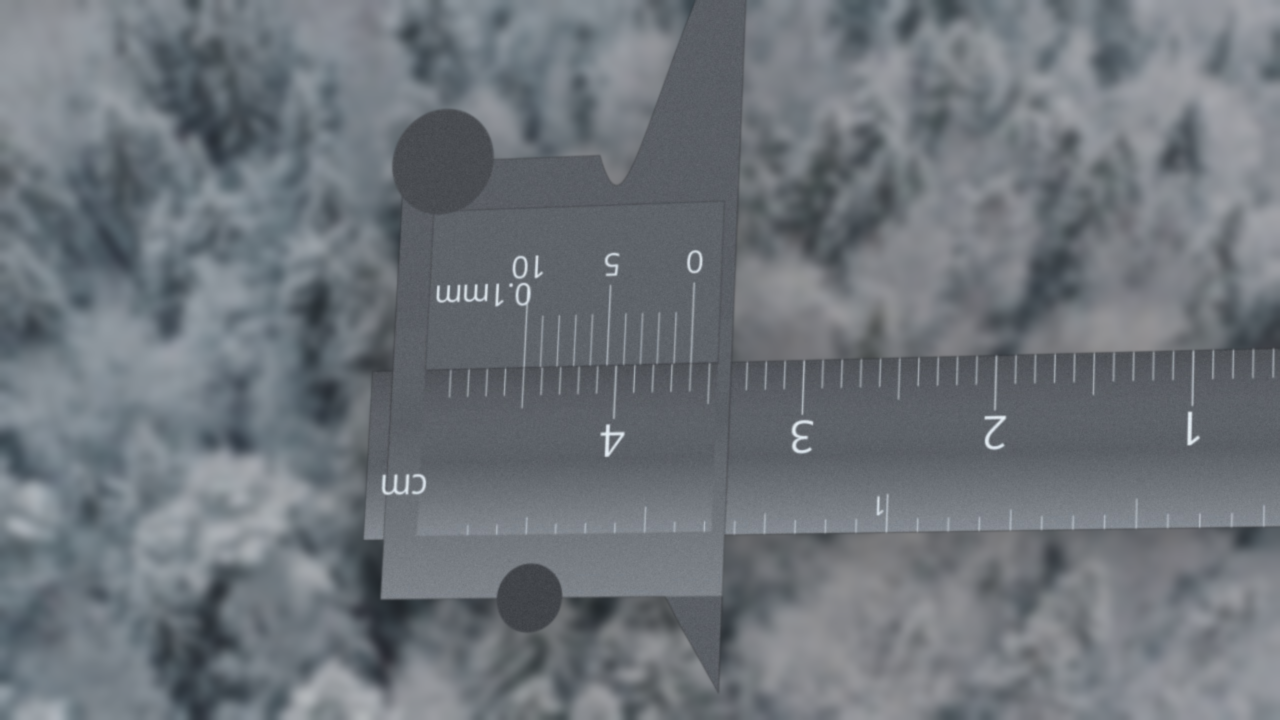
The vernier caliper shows 36.0 mm
